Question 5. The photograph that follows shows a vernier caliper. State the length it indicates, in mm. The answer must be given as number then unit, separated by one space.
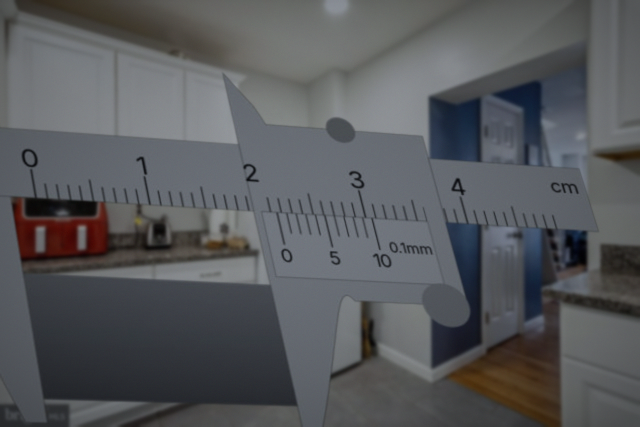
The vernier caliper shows 21.6 mm
